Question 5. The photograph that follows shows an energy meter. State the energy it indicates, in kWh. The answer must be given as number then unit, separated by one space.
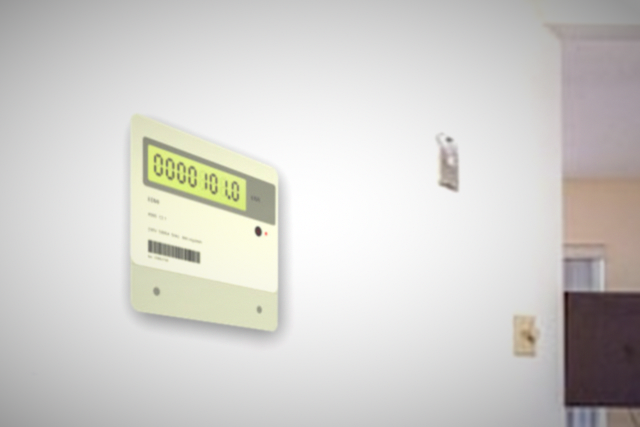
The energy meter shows 101.0 kWh
